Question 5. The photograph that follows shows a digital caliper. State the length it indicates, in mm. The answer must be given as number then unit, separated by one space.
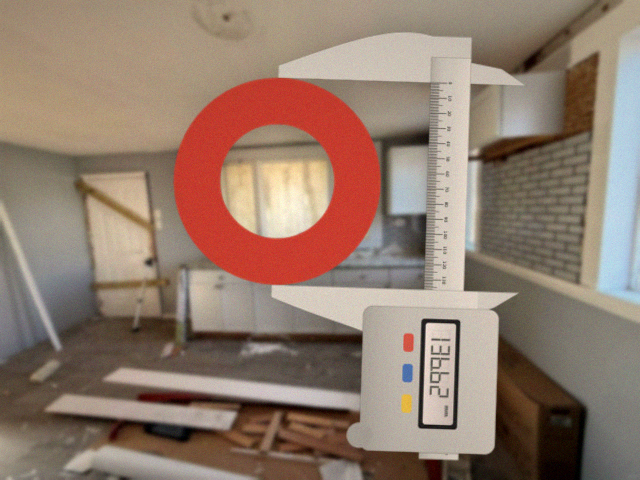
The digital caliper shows 136.62 mm
